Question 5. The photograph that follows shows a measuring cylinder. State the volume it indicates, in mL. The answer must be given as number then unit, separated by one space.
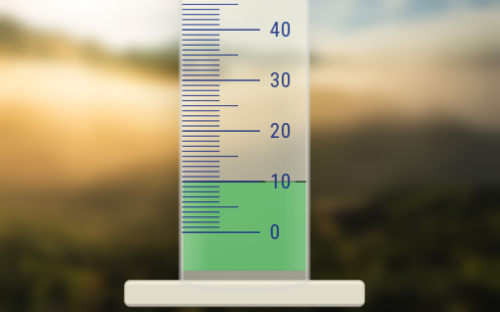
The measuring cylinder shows 10 mL
